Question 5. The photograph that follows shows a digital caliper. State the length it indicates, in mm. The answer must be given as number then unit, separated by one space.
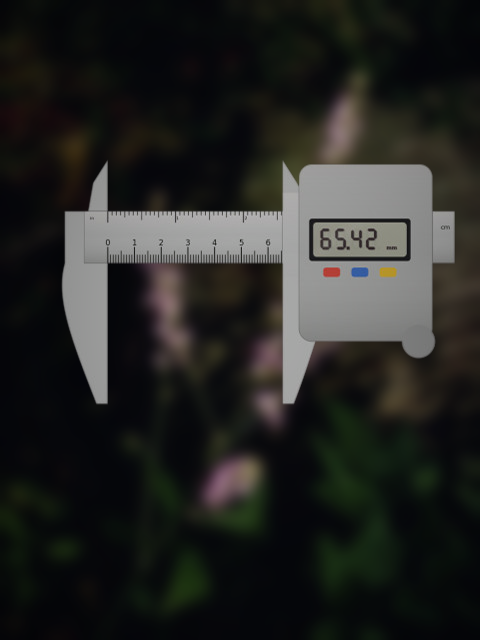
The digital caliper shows 65.42 mm
